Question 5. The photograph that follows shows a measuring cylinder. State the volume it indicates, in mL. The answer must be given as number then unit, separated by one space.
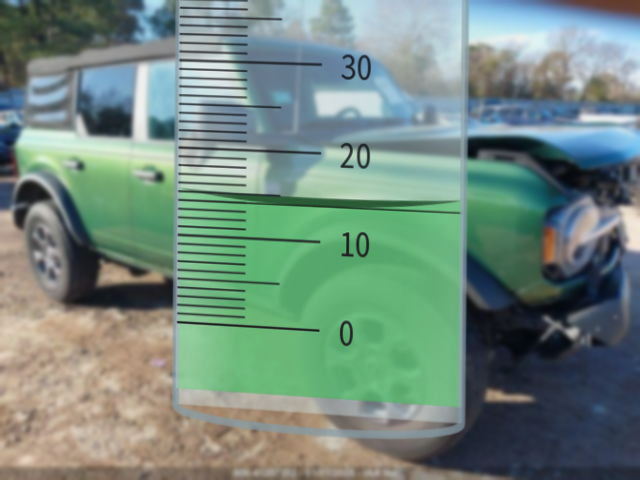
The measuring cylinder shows 14 mL
